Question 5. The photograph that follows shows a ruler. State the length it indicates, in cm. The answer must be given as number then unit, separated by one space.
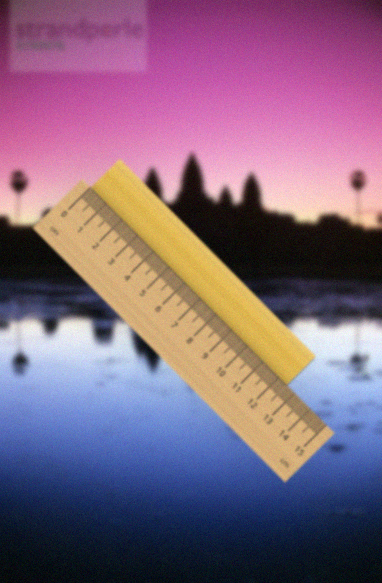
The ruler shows 12.5 cm
